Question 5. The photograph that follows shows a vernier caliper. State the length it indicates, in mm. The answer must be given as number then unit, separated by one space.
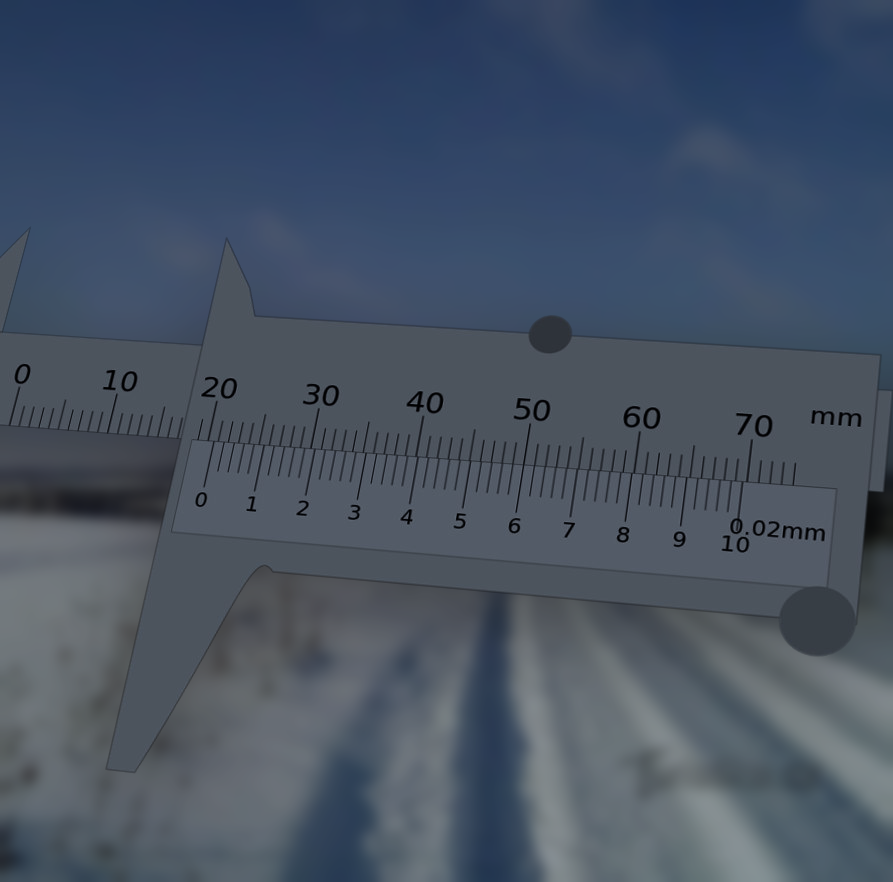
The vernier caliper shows 20.6 mm
